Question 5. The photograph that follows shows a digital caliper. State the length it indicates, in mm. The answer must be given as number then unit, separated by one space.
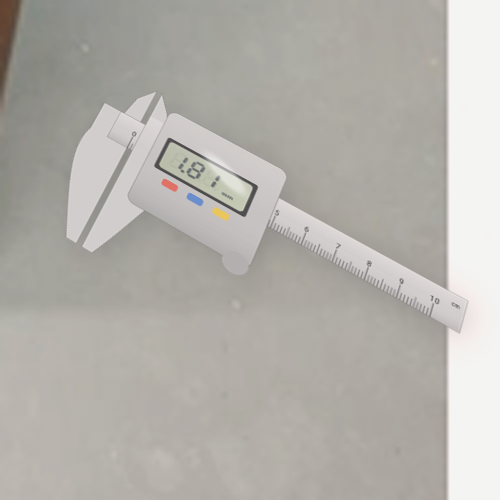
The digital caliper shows 1.81 mm
